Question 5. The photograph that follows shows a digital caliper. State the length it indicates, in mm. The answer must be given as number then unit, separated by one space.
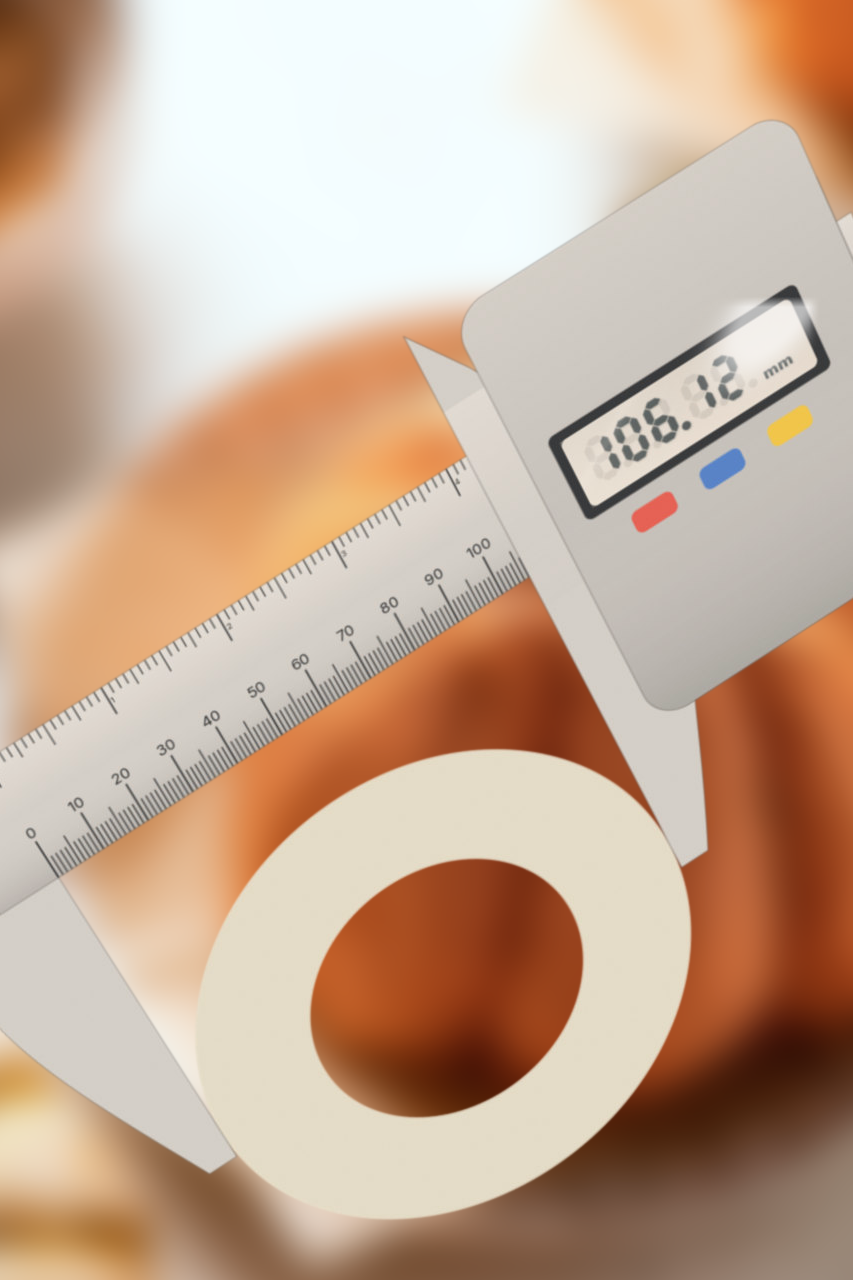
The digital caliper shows 106.12 mm
